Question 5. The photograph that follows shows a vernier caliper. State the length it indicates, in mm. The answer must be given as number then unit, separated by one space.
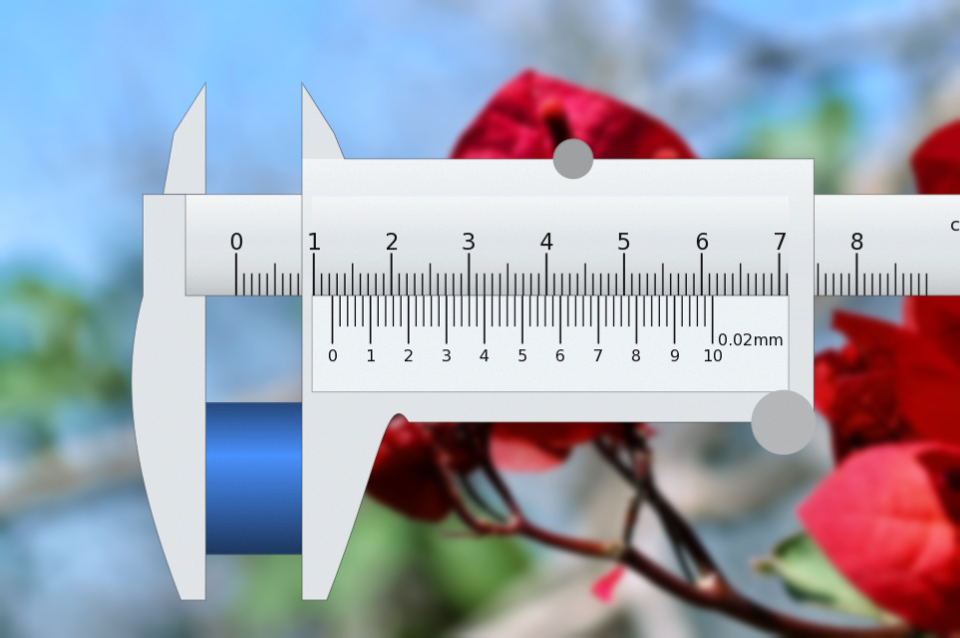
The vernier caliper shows 12.4 mm
